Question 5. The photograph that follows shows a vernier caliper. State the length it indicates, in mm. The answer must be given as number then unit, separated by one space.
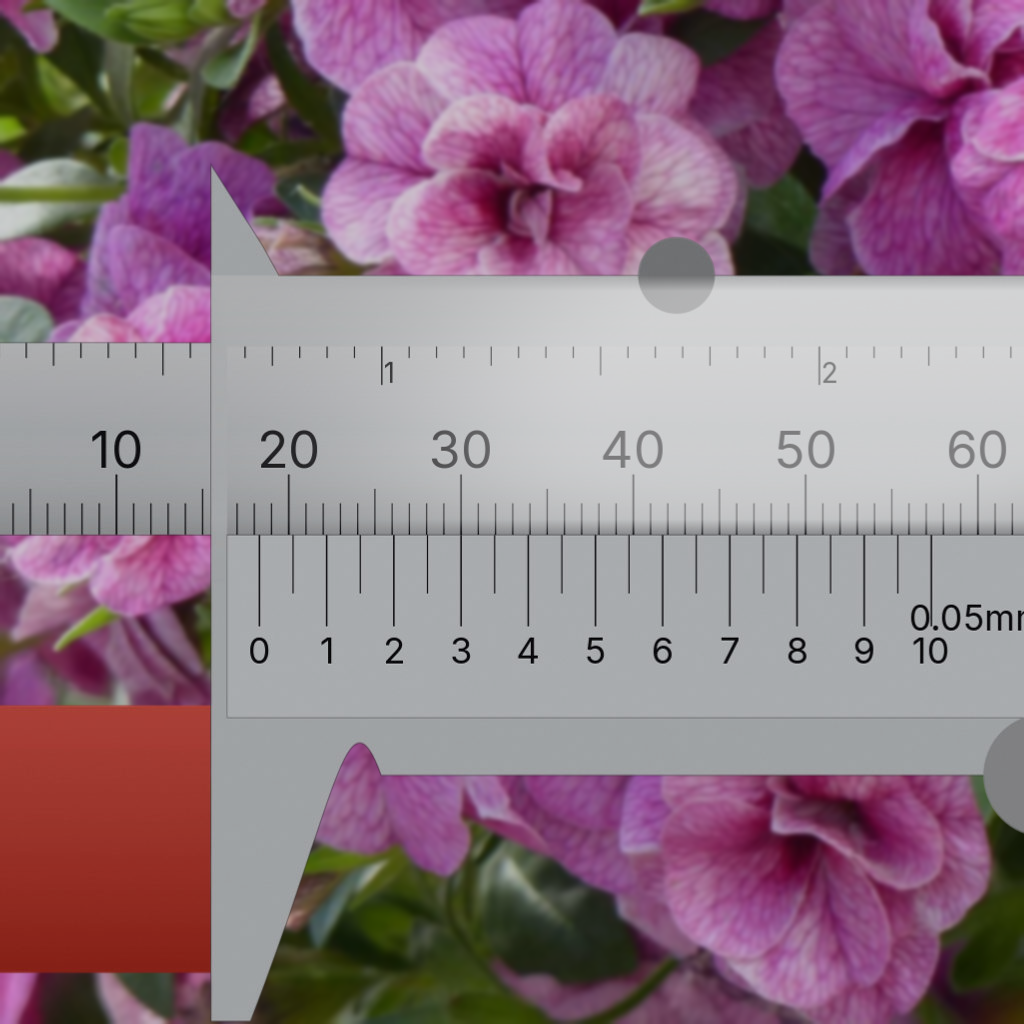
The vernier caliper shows 18.3 mm
